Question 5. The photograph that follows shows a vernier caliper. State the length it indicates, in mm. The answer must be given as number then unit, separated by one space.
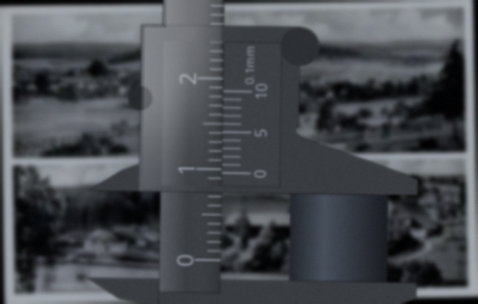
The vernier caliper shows 9.6 mm
